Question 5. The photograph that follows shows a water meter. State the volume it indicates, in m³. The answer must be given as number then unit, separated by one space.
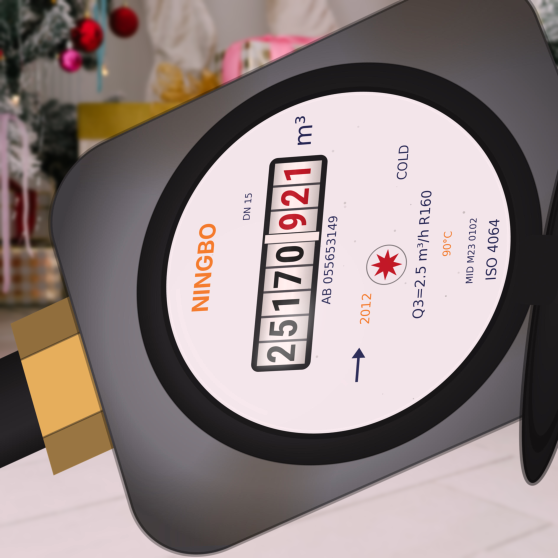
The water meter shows 25170.921 m³
